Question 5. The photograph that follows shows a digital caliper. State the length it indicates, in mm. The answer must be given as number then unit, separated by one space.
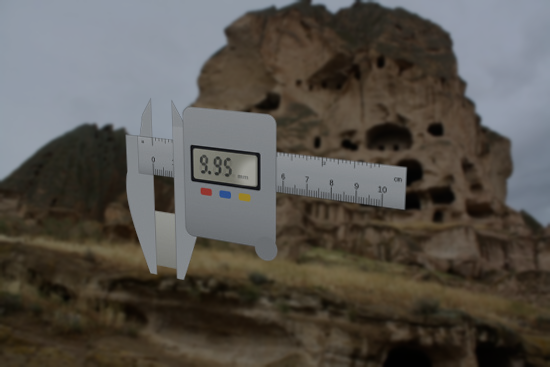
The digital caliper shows 9.95 mm
